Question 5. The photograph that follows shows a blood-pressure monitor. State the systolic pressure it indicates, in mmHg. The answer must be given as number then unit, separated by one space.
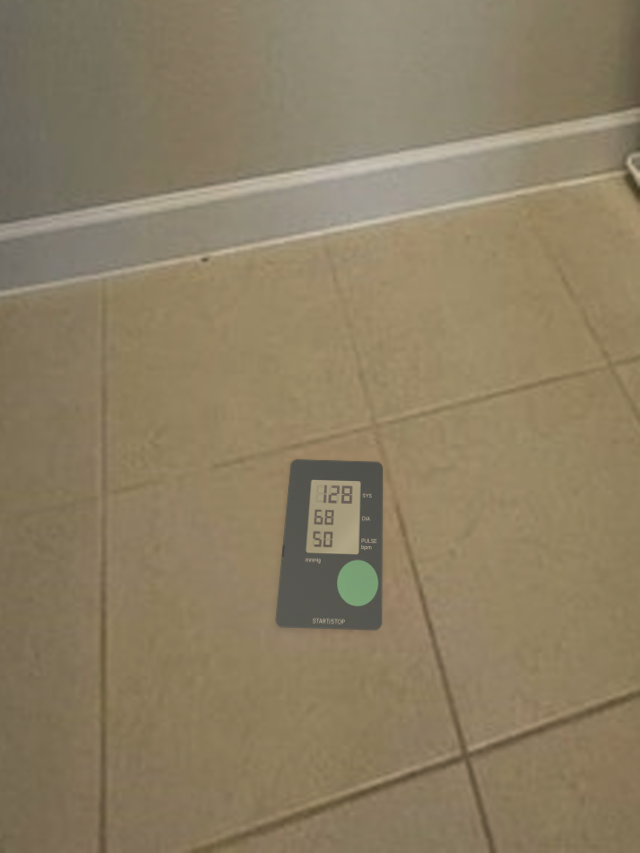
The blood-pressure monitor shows 128 mmHg
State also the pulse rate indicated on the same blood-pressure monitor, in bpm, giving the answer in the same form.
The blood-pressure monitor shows 50 bpm
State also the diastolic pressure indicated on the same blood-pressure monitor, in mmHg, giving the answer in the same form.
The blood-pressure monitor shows 68 mmHg
